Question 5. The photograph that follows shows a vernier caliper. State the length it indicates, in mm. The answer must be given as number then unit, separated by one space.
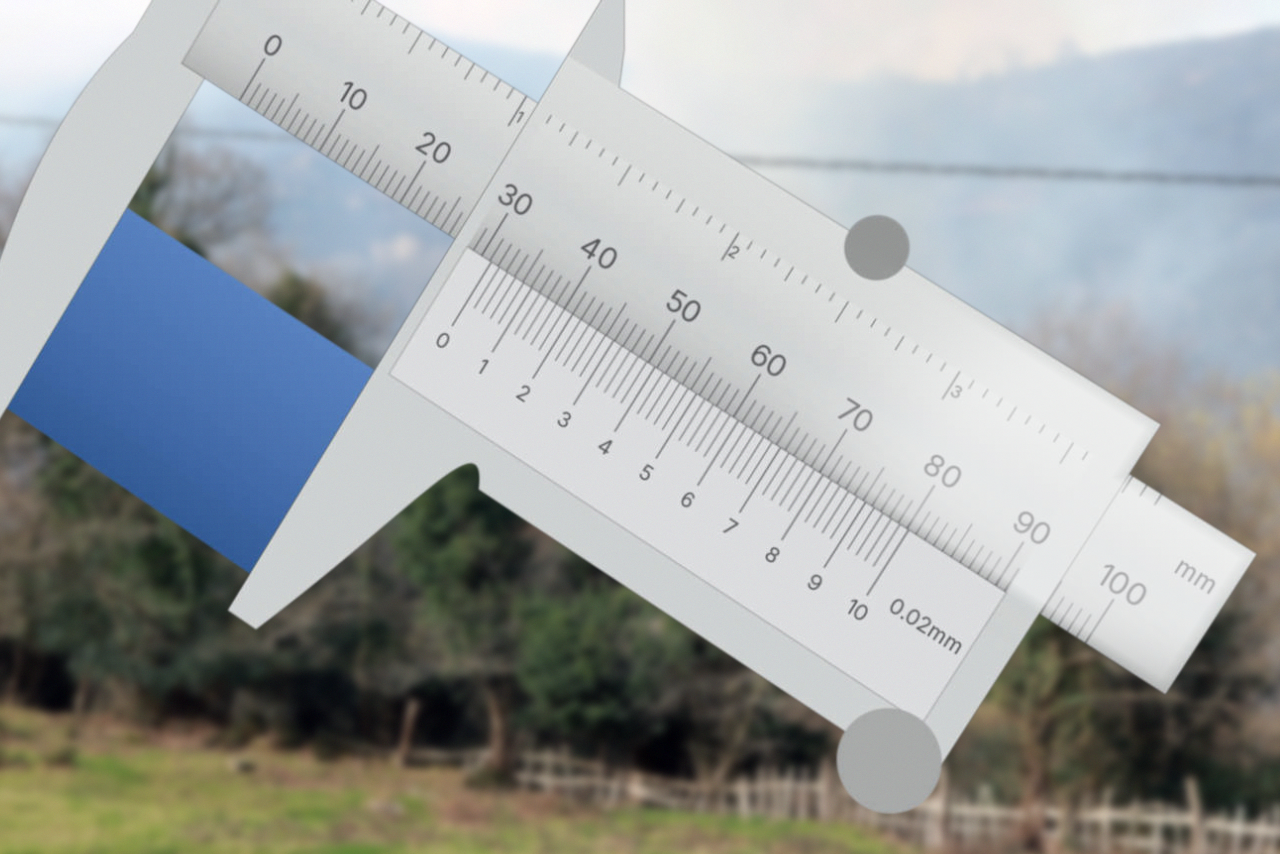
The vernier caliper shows 31.2 mm
